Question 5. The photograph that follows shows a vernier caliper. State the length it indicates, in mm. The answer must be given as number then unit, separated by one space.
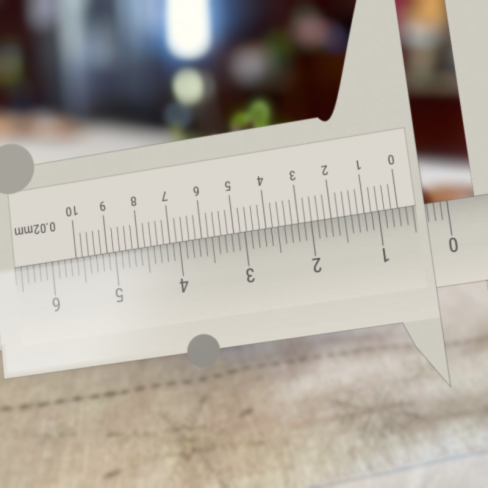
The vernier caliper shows 7.2 mm
